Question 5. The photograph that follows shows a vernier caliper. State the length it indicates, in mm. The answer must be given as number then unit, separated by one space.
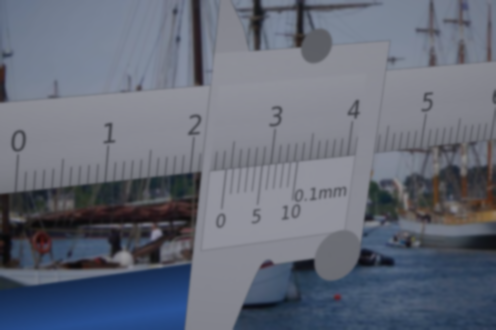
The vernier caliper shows 24.4 mm
